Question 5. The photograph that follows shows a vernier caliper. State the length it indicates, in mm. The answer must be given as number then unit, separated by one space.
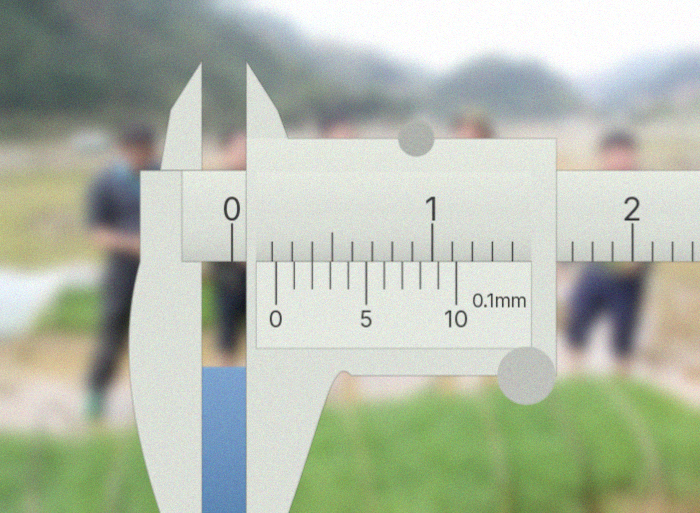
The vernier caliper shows 2.2 mm
